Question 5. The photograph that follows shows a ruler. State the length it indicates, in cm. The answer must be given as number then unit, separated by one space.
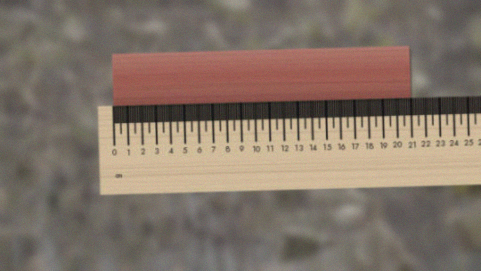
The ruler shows 21 cm
